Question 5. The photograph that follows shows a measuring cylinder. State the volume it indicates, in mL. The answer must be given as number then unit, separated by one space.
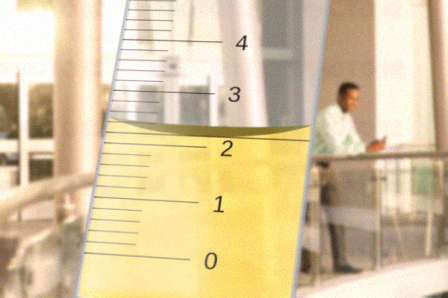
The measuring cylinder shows 2.2 mL
